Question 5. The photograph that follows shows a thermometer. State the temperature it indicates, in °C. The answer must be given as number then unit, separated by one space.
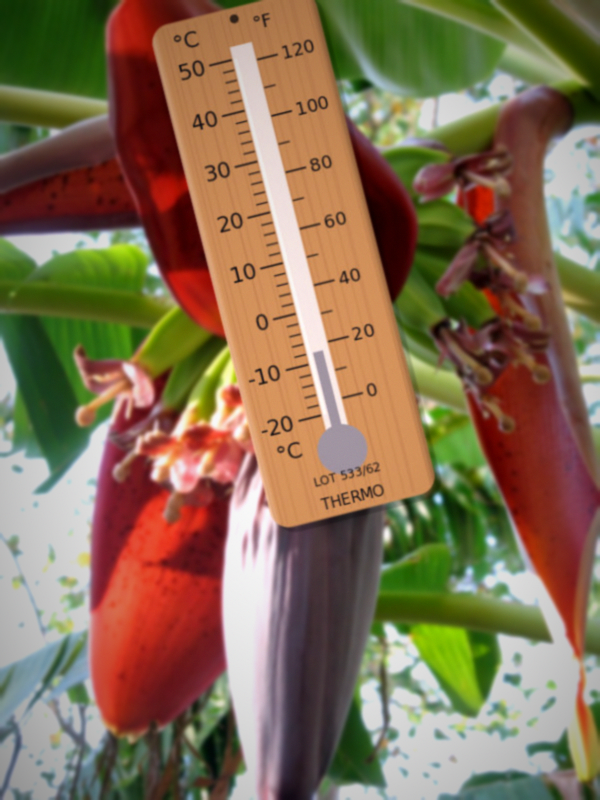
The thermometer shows -8 °C
